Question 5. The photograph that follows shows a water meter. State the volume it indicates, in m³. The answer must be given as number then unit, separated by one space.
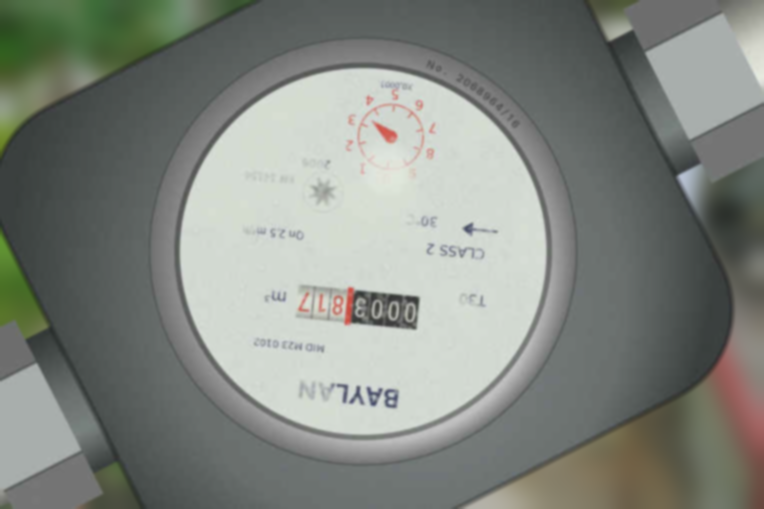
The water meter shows 3.8173 m³
